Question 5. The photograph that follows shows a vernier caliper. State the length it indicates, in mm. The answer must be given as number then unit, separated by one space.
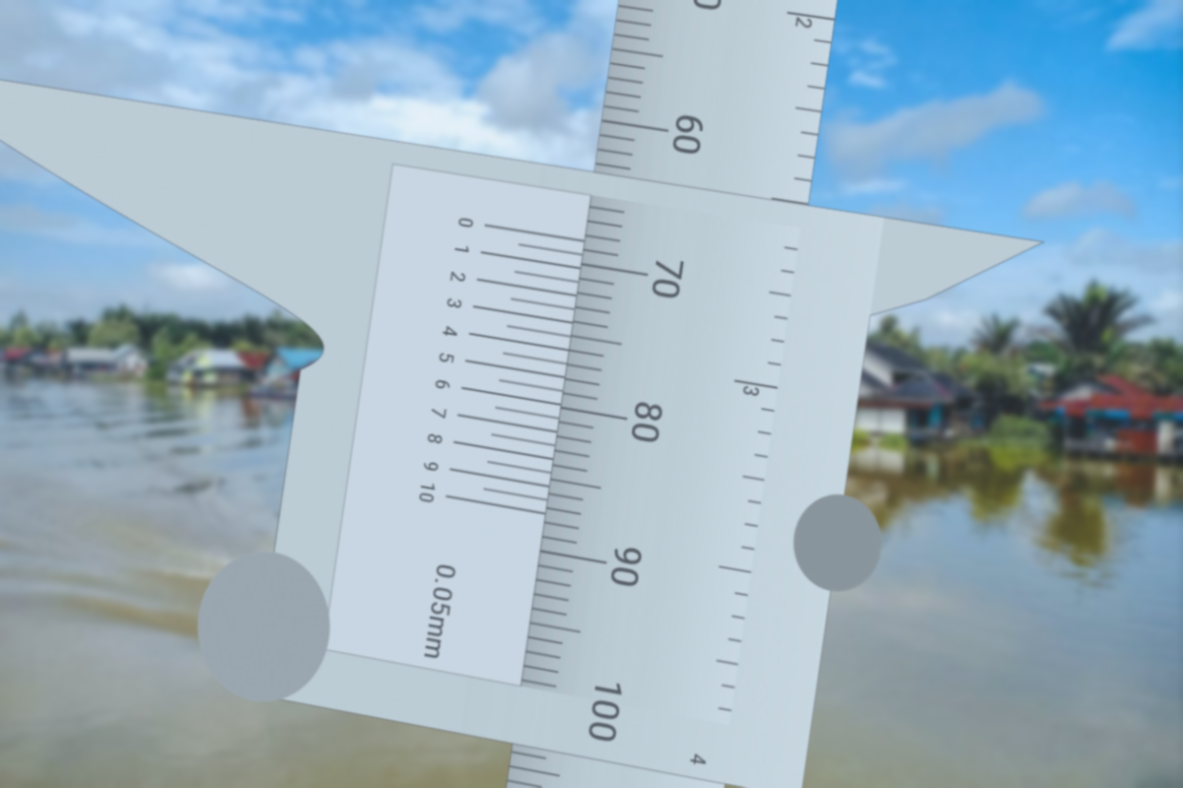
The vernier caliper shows 68.4 mm
